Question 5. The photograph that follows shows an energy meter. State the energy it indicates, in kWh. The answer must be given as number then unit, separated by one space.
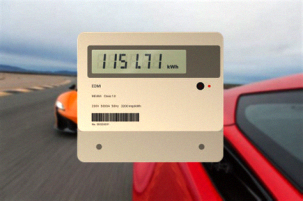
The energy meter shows 1151.71 kWh
